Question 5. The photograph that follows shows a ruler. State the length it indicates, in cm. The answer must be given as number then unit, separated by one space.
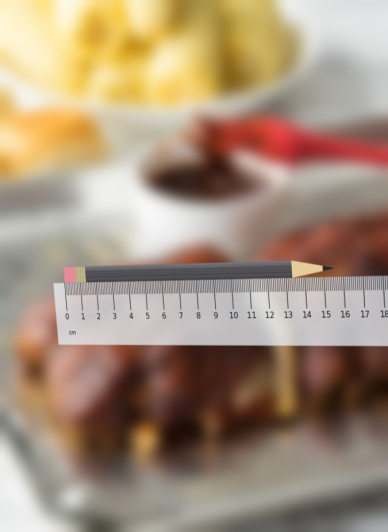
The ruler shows 15.5 cm
